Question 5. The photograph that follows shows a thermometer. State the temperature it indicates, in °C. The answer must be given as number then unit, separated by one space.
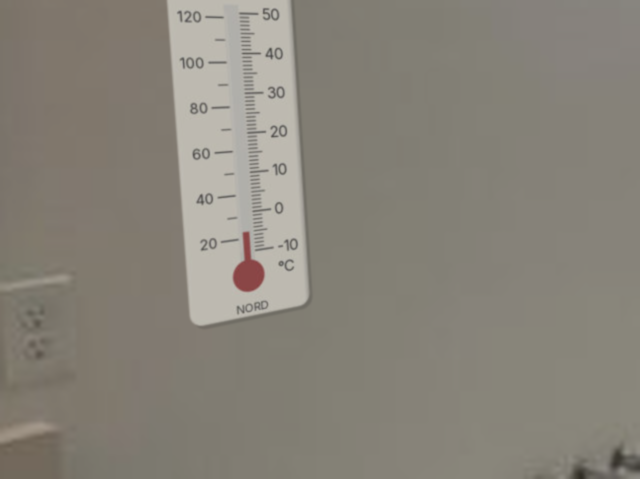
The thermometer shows -5 °C
